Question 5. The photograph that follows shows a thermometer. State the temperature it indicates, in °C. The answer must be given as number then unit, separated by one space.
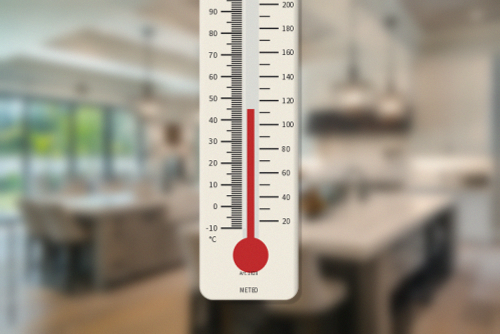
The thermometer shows 45 °C
